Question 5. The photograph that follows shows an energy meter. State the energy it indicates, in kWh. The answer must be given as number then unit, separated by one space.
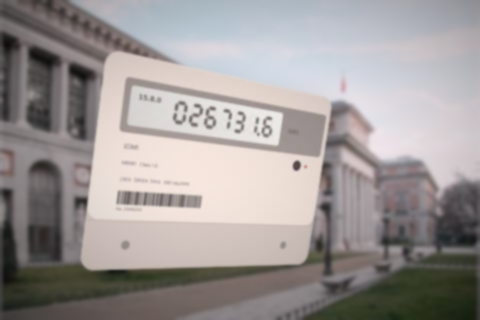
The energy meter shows 26731.6 kWh
